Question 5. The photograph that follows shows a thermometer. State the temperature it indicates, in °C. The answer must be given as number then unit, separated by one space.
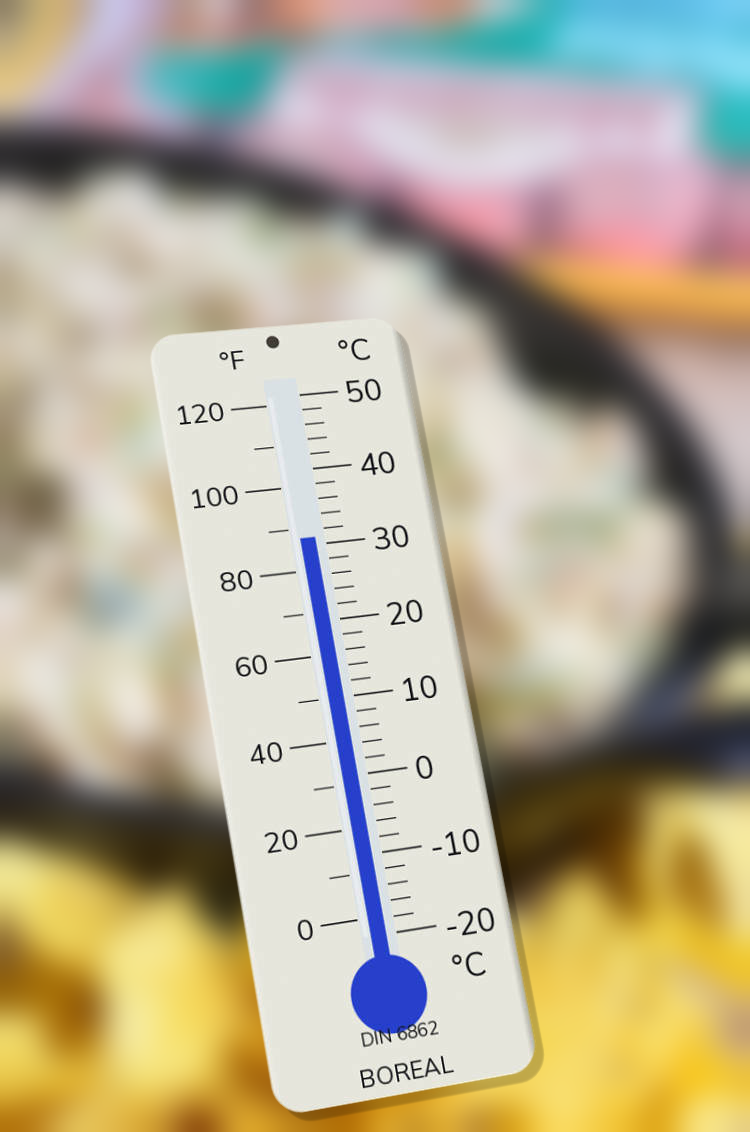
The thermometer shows 31 °C
